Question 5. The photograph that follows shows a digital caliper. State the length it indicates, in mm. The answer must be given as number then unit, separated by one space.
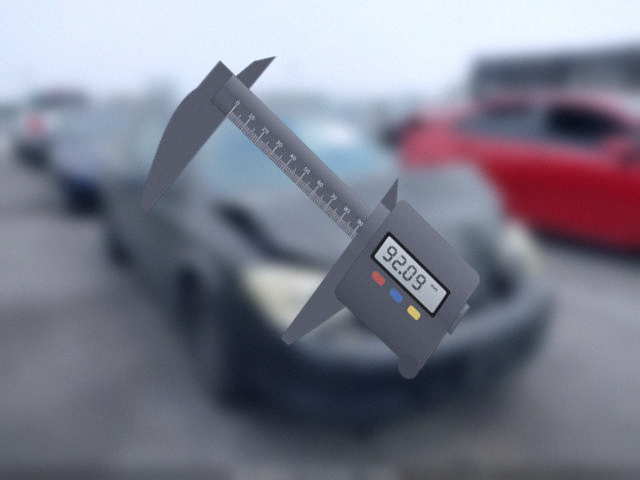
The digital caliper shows 92.09 mm
